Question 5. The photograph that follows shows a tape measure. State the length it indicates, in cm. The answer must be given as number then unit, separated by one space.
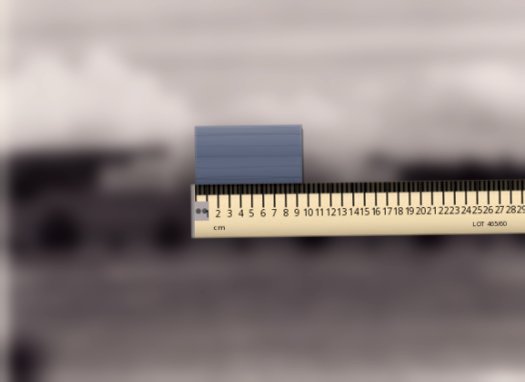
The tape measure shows 9.5 cm
